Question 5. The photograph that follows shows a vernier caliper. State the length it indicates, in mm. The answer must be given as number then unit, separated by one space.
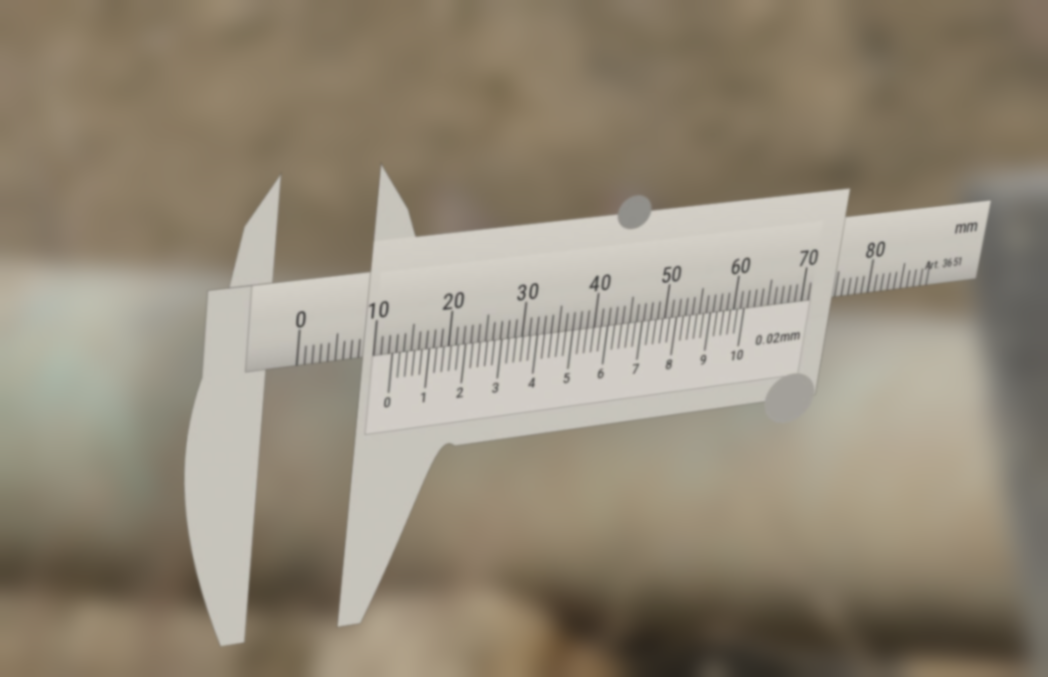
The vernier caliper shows 12.5 mm
